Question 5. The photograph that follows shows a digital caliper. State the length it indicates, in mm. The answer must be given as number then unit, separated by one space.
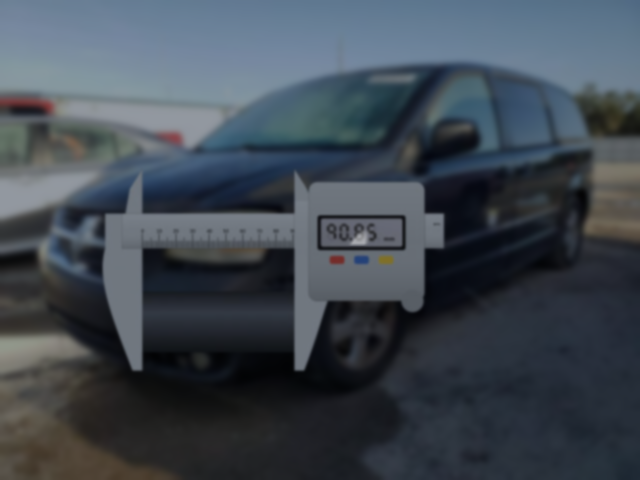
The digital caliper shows 90.85 mm
